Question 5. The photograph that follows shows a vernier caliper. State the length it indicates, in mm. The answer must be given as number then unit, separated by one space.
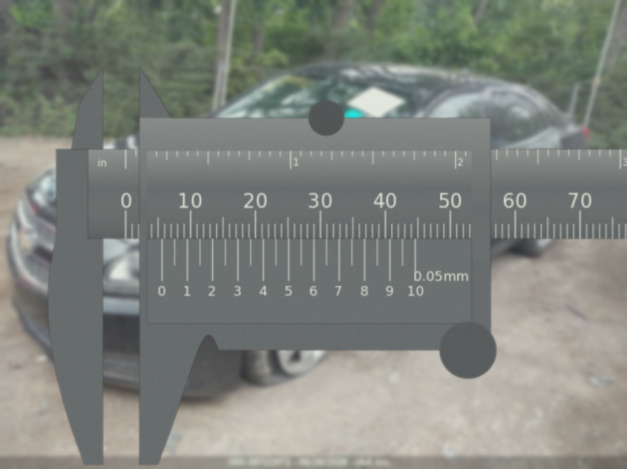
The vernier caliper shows 5.6 mm
